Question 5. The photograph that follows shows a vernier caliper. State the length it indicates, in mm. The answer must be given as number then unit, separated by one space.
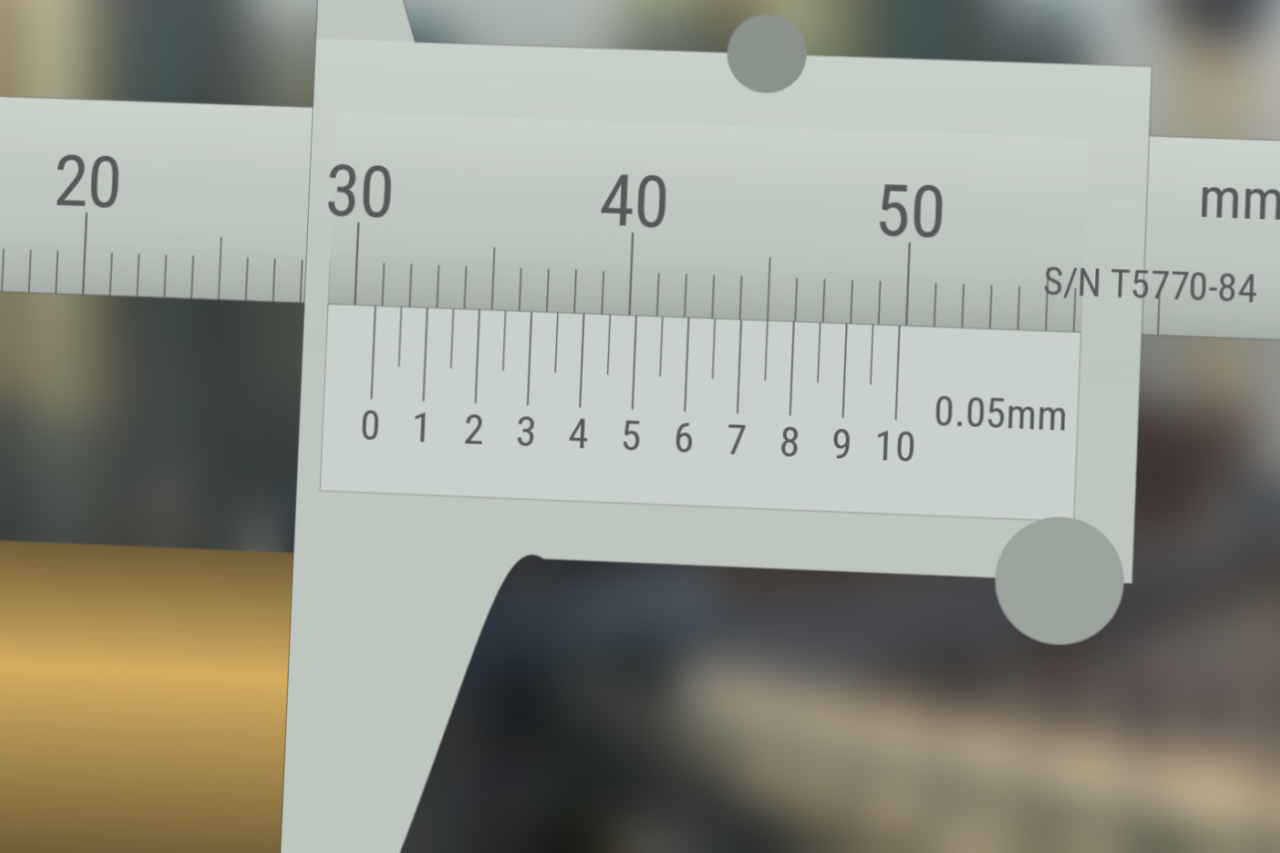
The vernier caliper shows 30.75 mm
